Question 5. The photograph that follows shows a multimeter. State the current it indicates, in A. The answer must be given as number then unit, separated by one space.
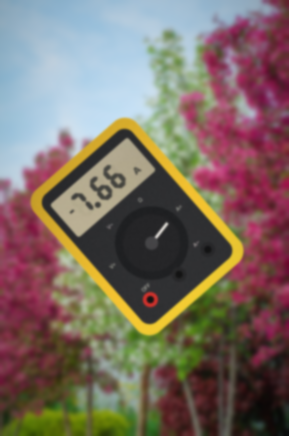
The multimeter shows -7.66 A
